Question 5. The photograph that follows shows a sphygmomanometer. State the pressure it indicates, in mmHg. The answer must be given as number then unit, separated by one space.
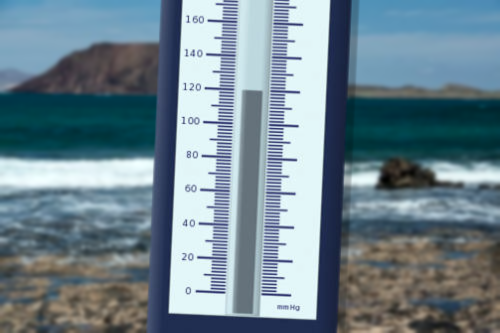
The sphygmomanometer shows 120 mmHg
